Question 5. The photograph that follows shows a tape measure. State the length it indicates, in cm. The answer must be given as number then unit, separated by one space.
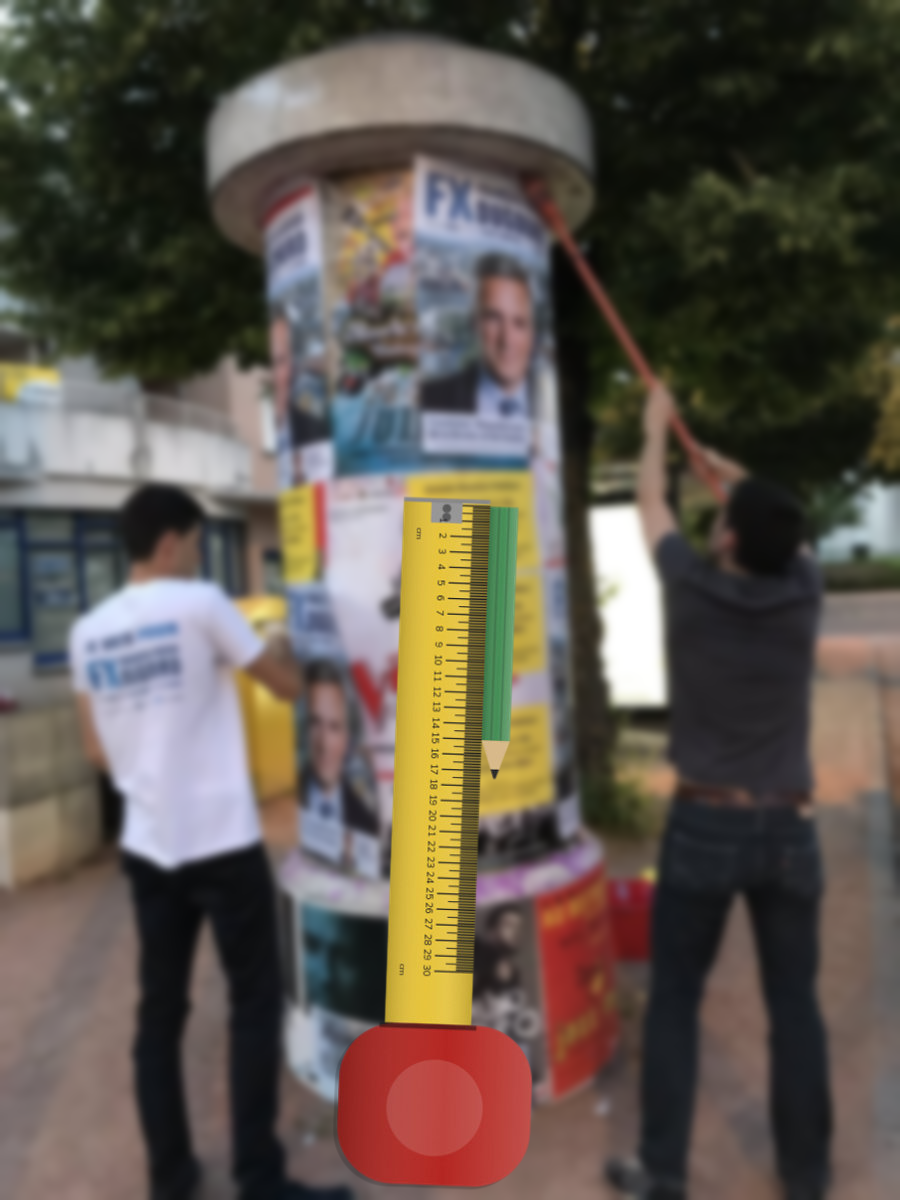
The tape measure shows 17.5 cm
